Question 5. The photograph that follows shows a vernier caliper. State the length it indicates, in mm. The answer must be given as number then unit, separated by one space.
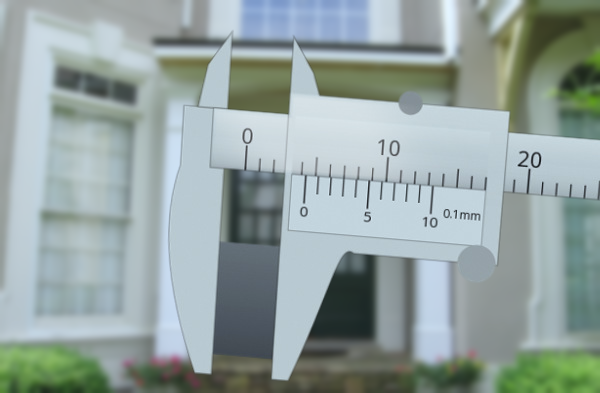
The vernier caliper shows 4.3 mm
